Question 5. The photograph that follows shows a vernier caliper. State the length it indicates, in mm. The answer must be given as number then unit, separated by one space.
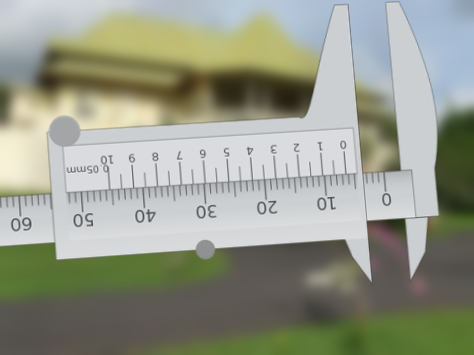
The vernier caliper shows 6.4 mm
